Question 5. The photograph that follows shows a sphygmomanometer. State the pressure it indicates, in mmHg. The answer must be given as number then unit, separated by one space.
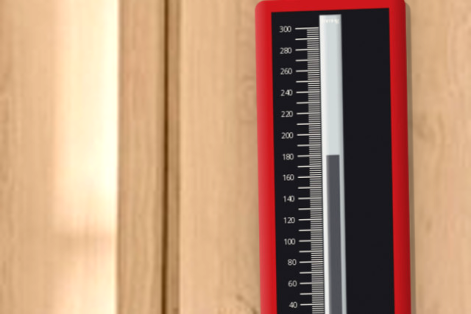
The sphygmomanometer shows 180 mmHg
